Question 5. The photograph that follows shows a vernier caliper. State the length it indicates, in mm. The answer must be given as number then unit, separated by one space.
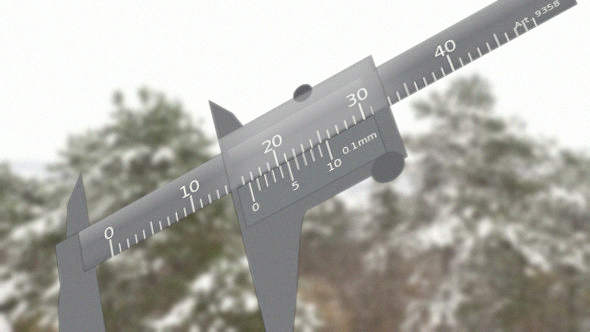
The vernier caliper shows 16.6 mm
